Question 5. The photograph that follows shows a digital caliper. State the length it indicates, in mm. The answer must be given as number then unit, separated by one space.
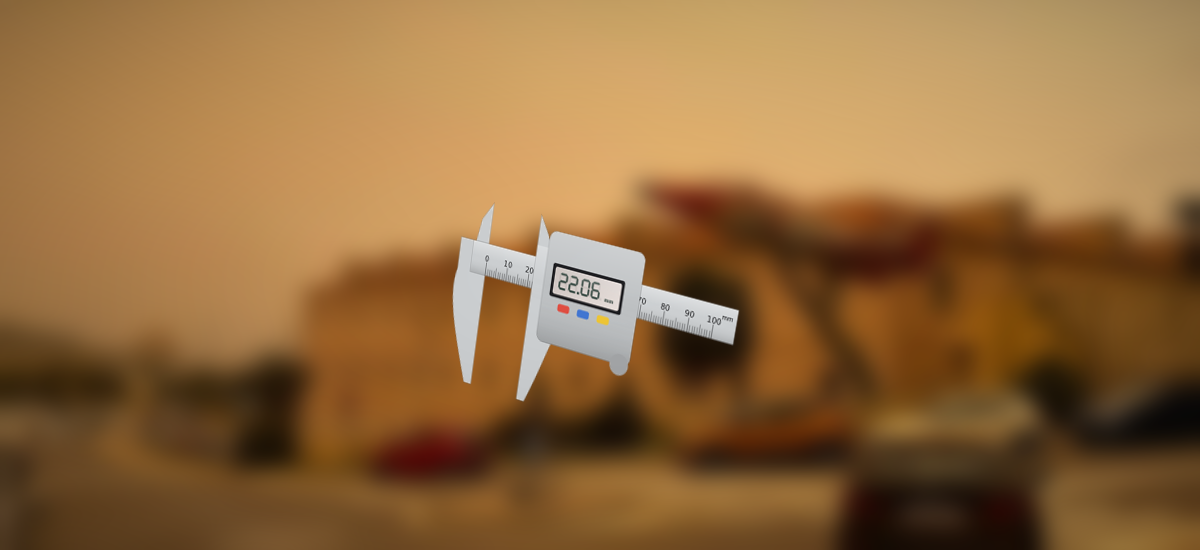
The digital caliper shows 22.06 mm
